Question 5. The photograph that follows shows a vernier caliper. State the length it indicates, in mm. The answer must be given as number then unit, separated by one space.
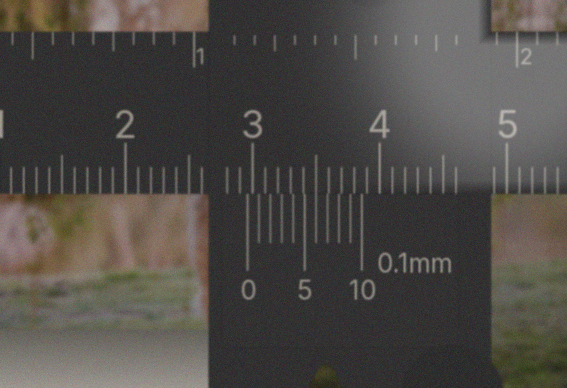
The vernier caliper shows 29.6 mm
